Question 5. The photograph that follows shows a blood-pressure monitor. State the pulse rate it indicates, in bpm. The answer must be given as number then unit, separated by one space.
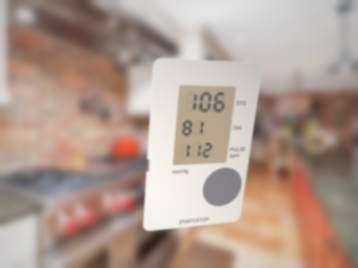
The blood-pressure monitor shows 112 bpm
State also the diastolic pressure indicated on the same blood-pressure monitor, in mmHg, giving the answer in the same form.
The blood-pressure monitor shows 81 mmHg
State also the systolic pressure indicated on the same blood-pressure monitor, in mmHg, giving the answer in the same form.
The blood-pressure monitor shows 106 mmHg
